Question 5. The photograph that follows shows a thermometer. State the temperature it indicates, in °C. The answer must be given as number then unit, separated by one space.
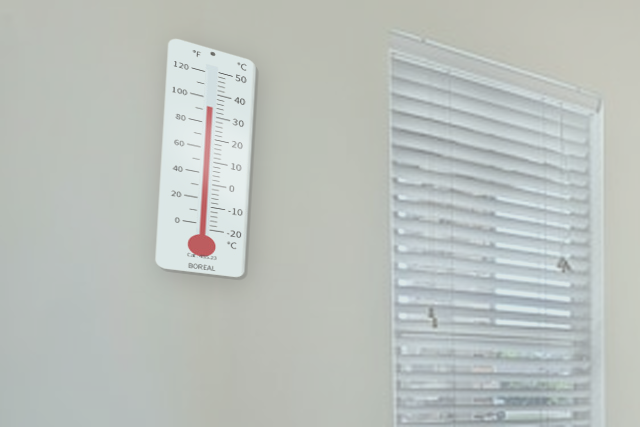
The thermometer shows 34 °C
